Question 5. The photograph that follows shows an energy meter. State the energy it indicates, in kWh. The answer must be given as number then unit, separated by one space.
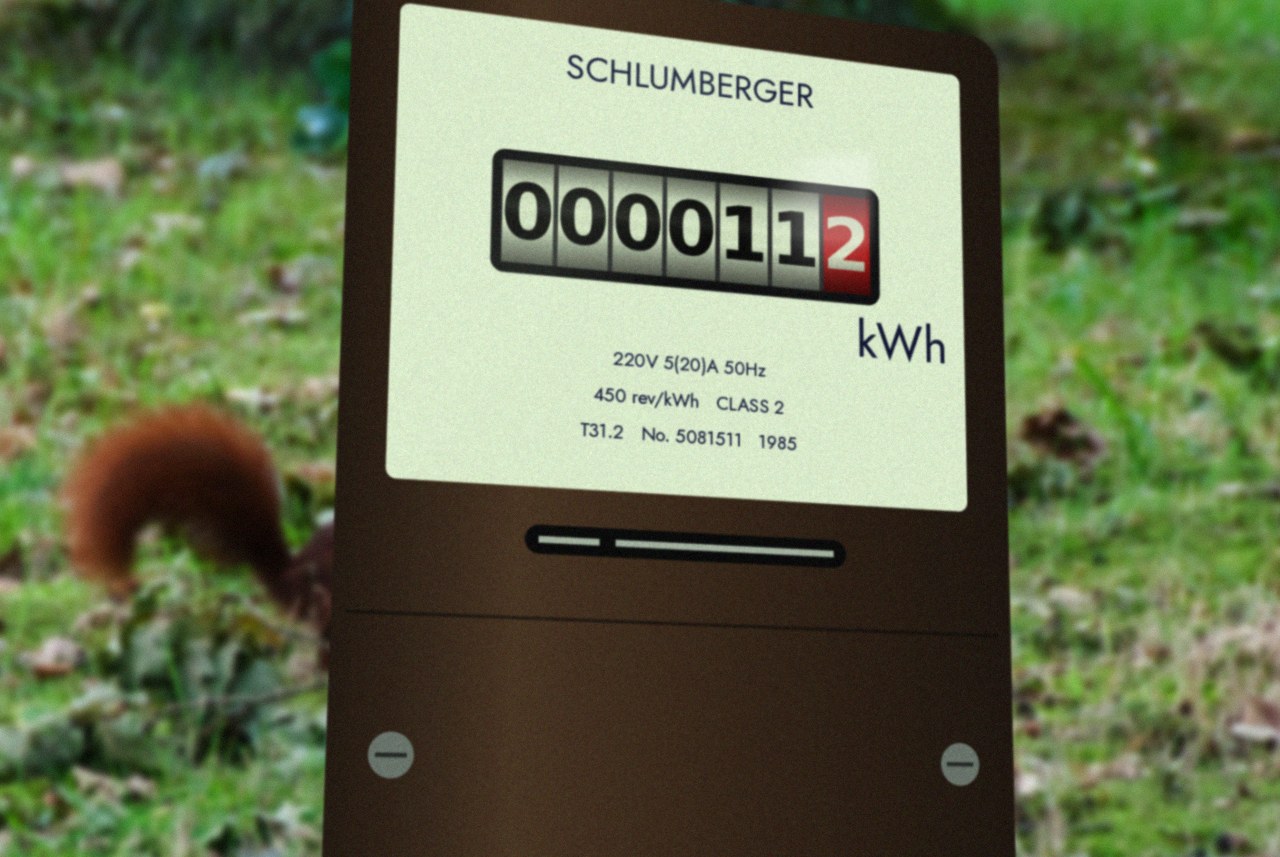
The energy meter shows 11.2 kWh
